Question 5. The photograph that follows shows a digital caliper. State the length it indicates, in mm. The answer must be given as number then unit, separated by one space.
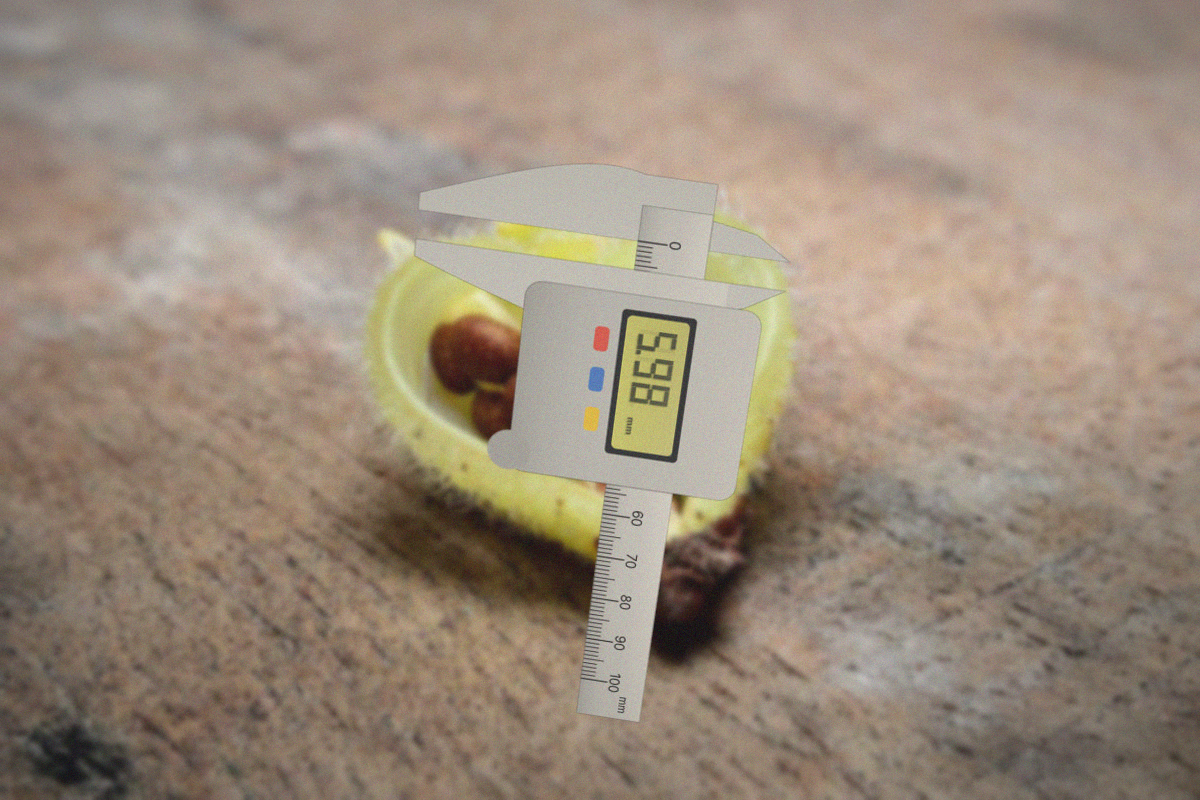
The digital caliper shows 5.98 mm
